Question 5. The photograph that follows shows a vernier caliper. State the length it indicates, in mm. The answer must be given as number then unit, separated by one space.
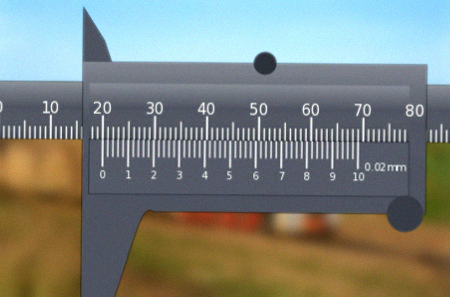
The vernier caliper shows 20.0 mm
